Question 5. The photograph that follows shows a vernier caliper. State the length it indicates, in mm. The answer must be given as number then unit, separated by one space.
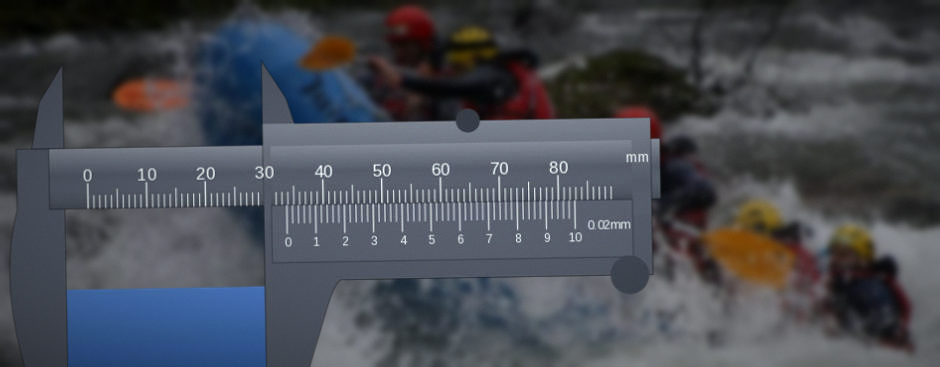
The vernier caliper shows 33.8 mm
